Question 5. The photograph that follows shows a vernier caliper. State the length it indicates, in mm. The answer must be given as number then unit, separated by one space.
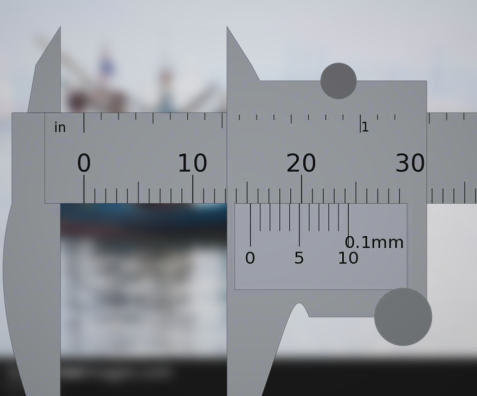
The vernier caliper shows 15.3 mm
